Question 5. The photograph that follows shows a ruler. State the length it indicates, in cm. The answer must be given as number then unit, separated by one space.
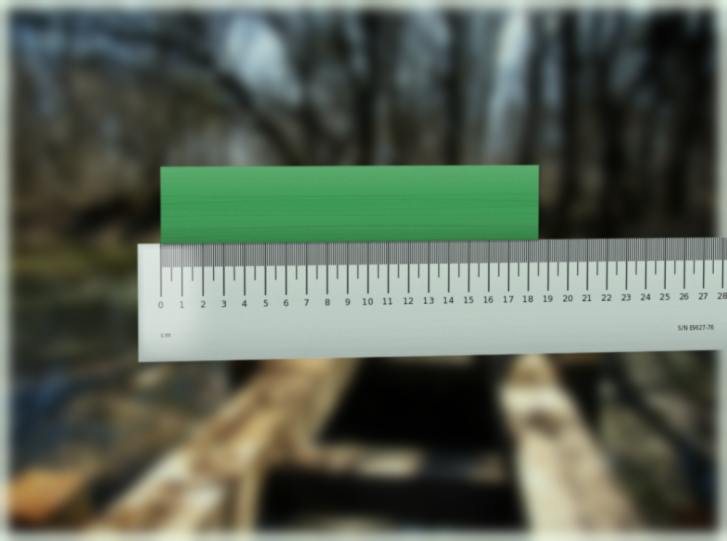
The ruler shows 18.5 cm
